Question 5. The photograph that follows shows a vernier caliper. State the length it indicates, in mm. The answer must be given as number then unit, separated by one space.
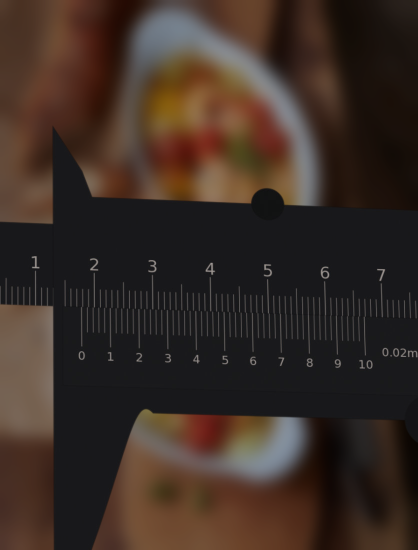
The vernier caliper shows 17.8 mm
